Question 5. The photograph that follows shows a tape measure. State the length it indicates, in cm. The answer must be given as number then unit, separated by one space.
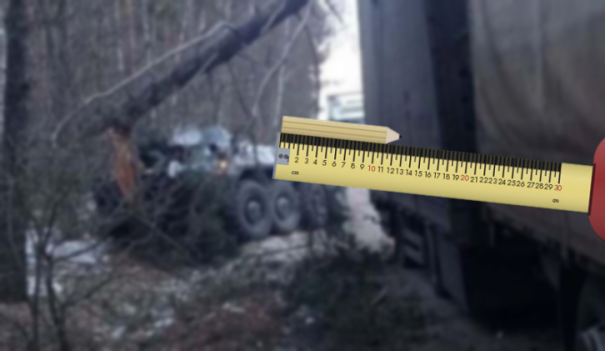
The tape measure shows 13 cm
